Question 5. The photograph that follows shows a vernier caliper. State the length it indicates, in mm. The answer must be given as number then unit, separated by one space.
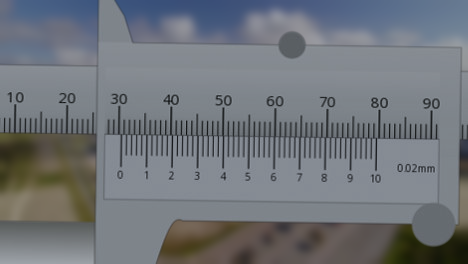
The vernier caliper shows 30.5 mm
